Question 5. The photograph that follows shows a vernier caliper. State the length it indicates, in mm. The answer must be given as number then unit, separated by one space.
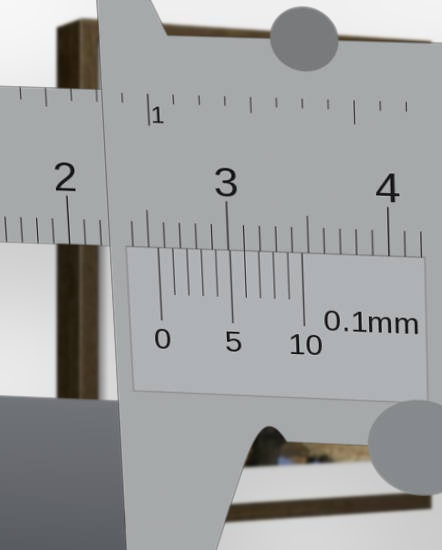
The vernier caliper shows 25.6 mm
